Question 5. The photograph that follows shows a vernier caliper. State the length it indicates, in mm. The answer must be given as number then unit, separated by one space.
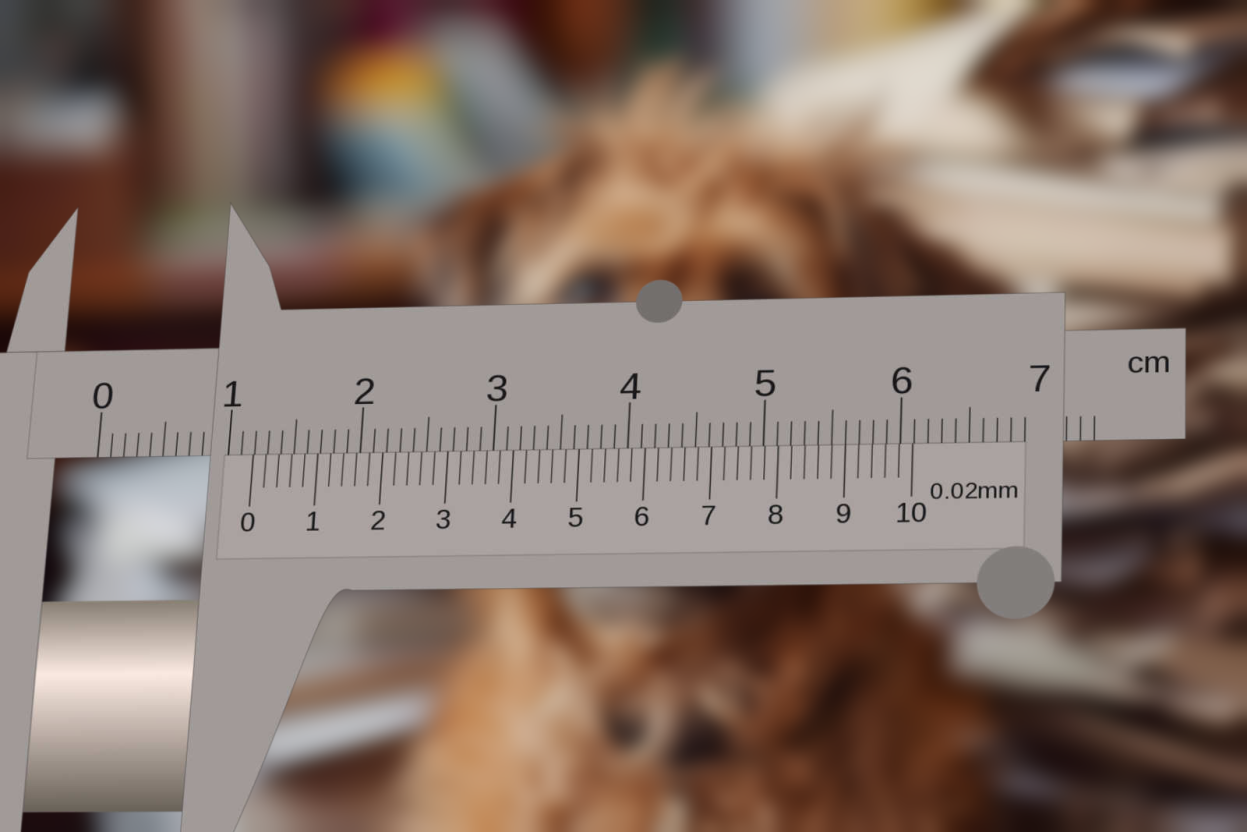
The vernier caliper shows 11.9 mm
